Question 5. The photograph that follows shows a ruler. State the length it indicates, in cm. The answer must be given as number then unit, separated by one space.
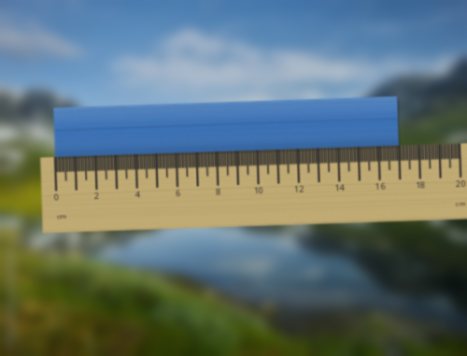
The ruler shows 17 cm
